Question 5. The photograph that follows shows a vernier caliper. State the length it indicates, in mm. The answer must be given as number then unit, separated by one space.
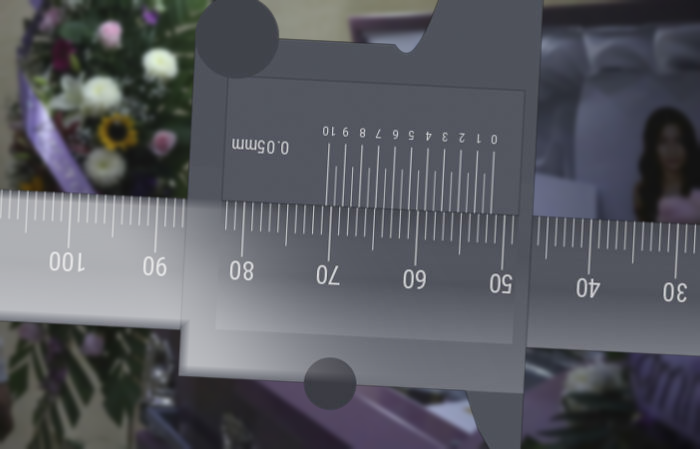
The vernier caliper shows 51.6 mm
